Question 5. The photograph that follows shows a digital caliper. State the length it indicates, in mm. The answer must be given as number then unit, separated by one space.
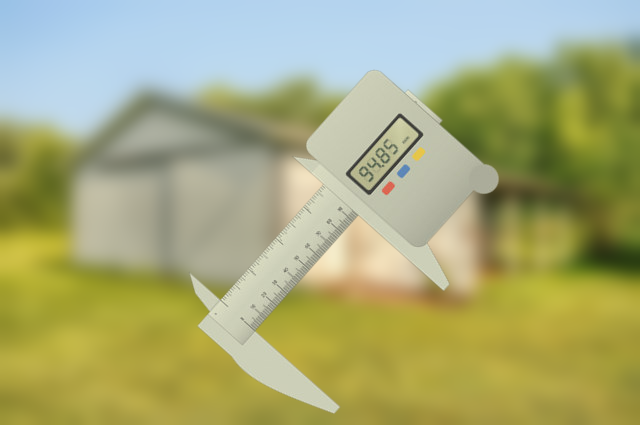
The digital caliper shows 94.85 mm
